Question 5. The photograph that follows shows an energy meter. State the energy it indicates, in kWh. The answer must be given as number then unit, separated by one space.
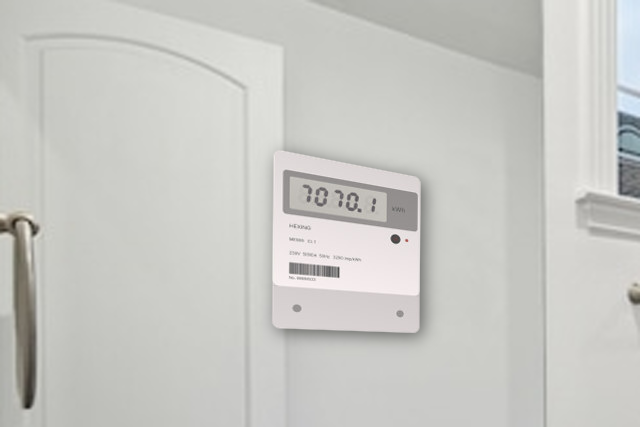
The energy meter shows 7070.1 kWh
